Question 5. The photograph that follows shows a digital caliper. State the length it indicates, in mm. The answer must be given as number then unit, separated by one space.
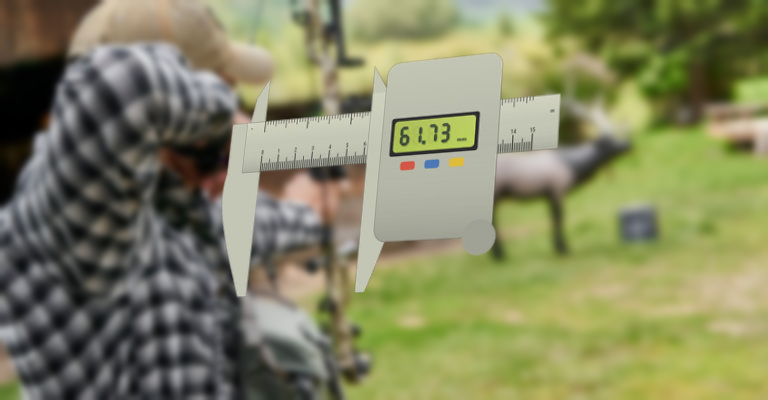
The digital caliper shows 61.73 mm
